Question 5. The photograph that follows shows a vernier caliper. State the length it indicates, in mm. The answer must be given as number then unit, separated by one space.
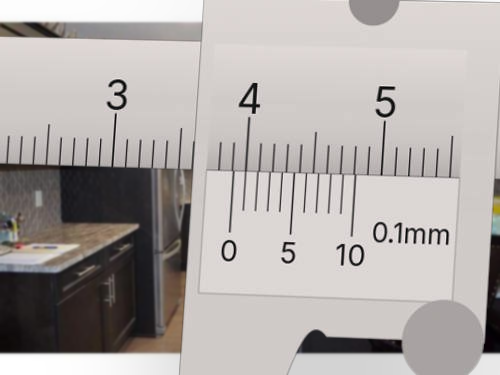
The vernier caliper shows 39.1 mm
